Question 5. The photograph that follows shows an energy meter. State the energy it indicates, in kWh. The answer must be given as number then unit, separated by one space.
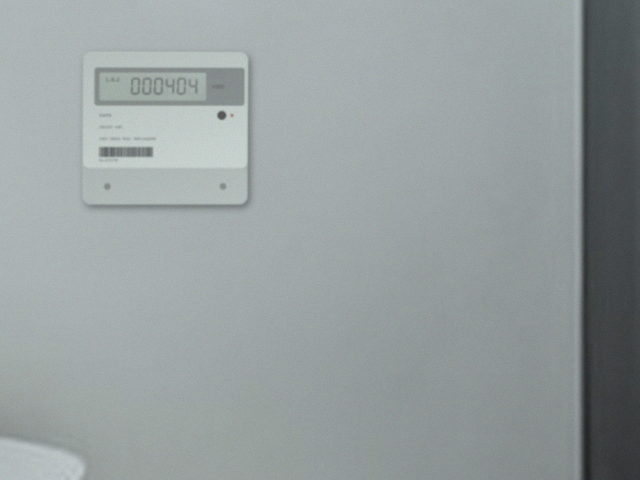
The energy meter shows 404 kWh
